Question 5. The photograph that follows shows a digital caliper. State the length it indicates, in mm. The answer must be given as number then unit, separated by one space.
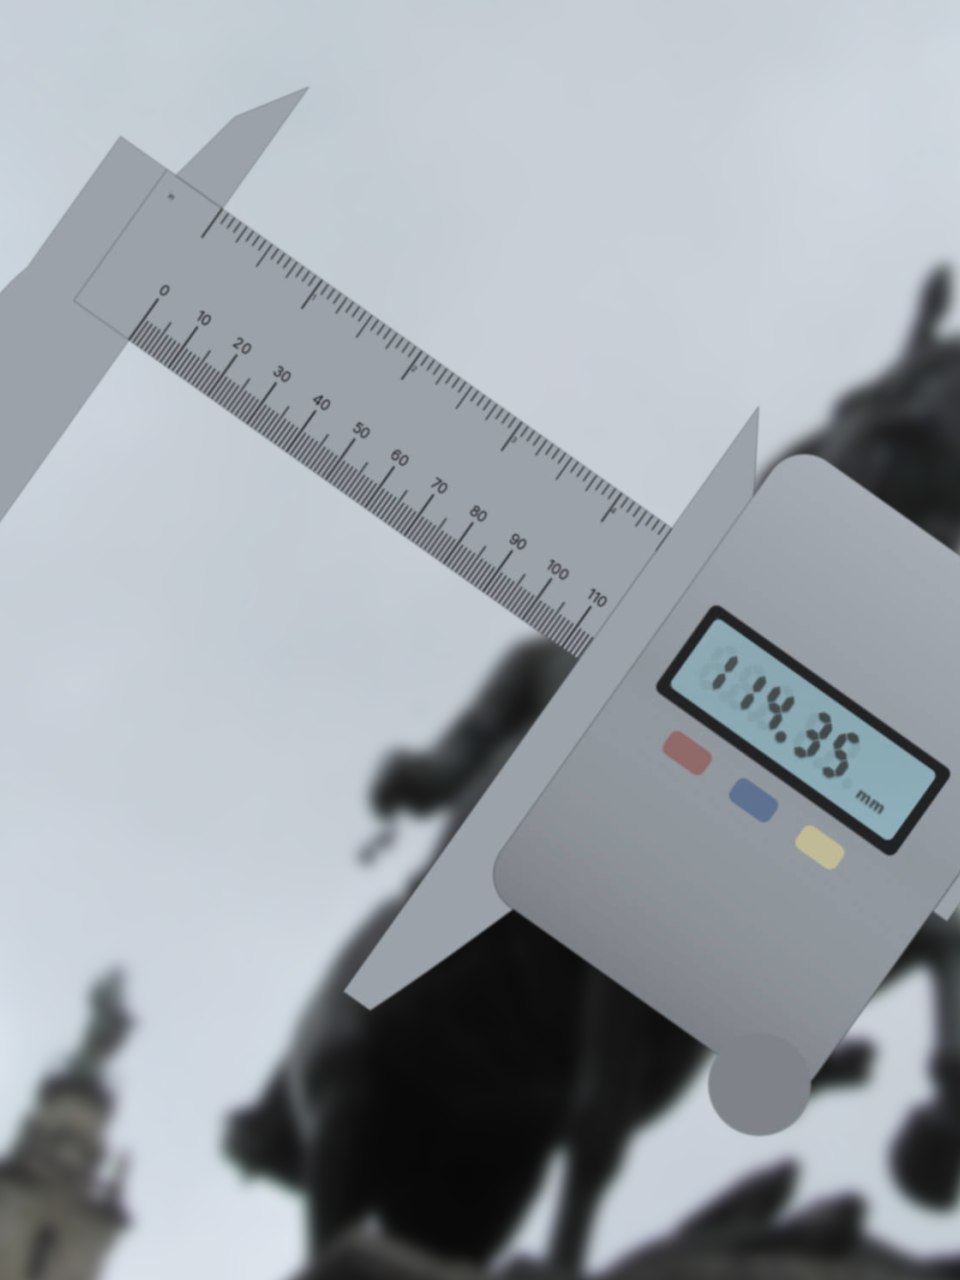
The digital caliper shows 114.35 mm
